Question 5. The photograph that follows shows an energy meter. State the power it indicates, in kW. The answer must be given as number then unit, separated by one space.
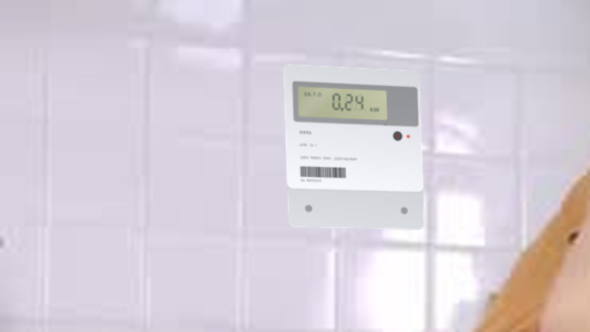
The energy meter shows 0.24 kW
